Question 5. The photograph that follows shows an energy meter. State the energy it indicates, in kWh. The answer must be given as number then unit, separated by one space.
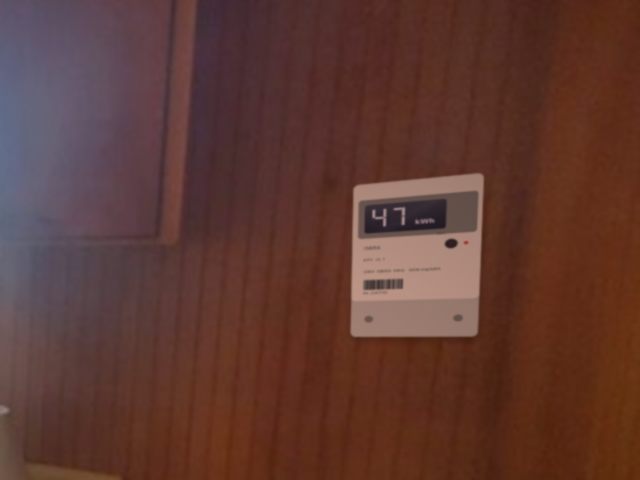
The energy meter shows 47 kWh
